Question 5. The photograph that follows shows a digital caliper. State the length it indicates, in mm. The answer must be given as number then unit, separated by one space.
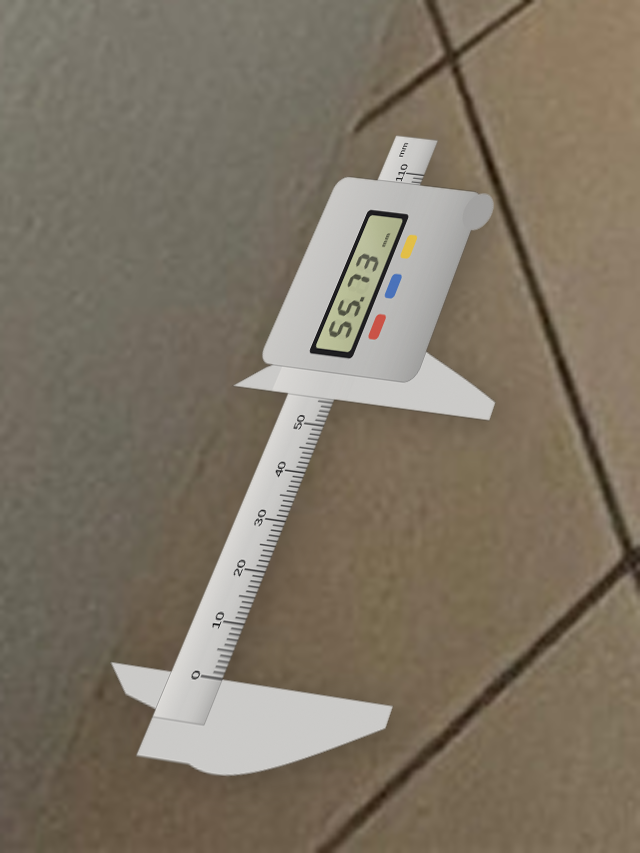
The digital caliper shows 55.73 mm
